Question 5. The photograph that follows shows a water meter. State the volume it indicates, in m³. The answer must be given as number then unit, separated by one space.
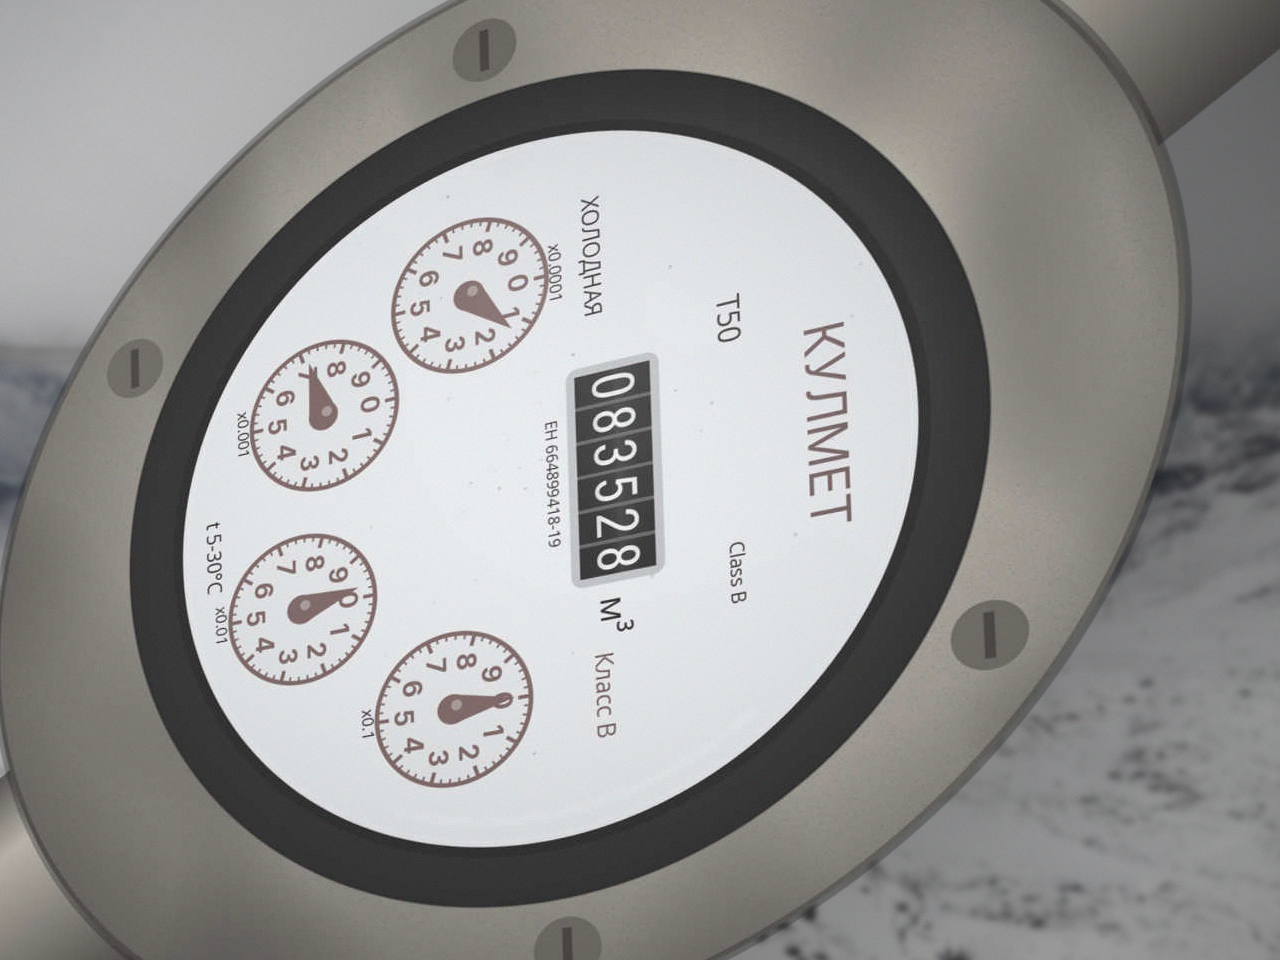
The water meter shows 83527.9971 m³
